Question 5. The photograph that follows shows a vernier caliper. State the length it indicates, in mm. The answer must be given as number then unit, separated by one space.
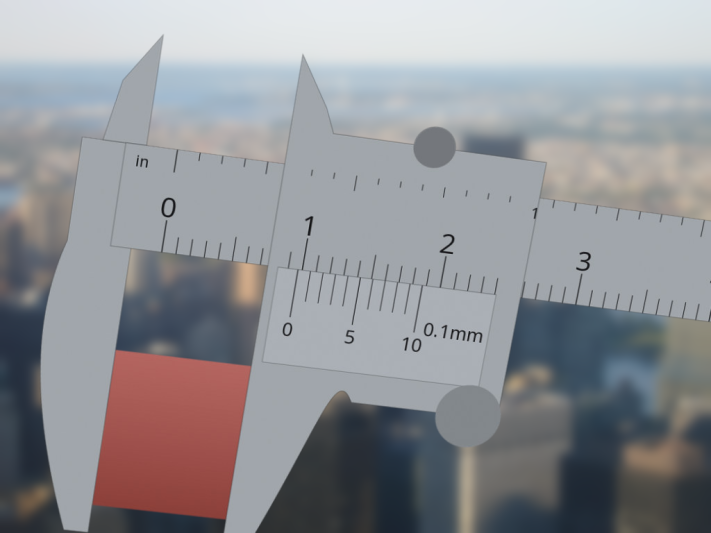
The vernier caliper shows 9.7 mm
